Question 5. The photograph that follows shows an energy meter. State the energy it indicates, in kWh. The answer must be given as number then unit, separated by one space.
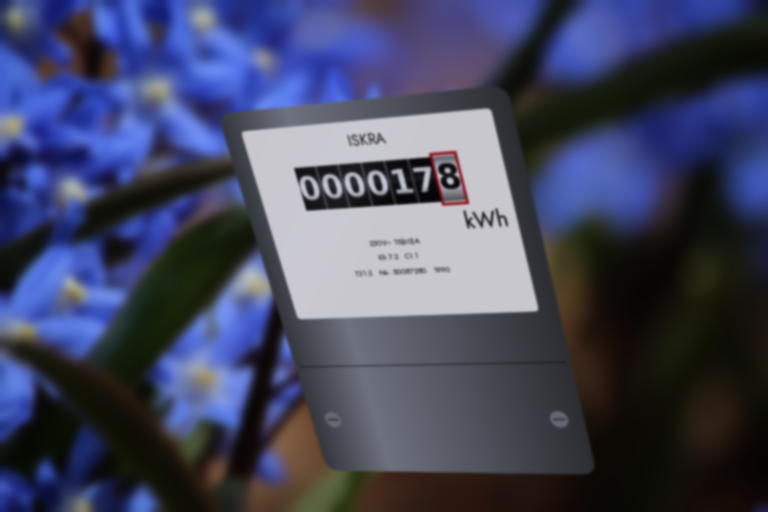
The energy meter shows 17.8 kWh
